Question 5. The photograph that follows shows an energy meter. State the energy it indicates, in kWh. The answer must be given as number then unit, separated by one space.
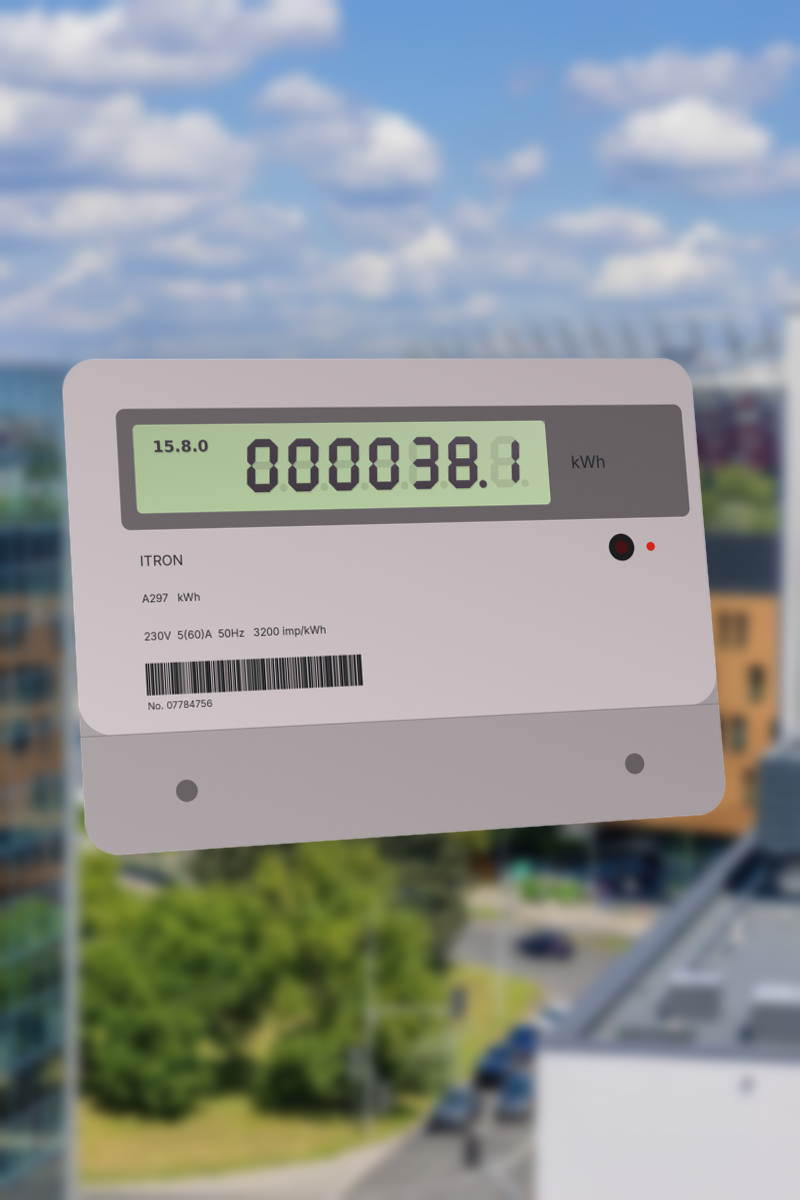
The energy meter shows 38.1 kWh
